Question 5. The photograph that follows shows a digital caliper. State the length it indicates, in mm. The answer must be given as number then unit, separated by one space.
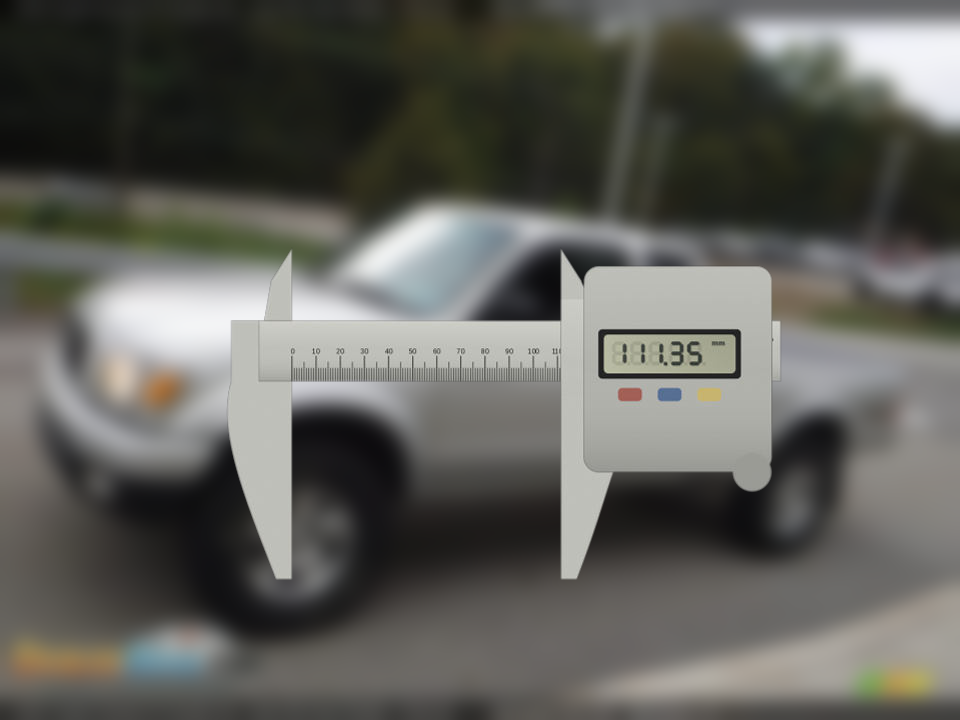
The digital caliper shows 111.35 mm
